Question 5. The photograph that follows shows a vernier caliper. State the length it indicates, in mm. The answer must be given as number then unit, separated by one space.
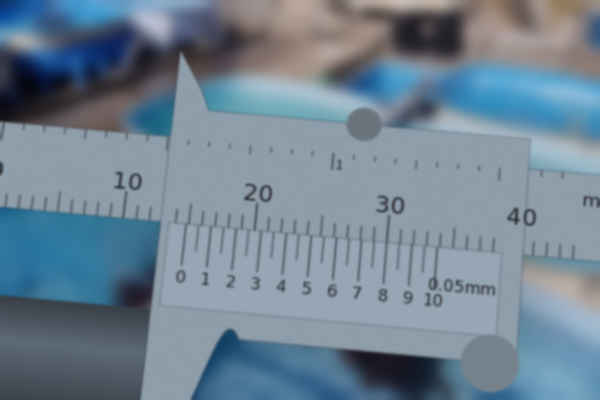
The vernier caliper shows 14.8 mm
